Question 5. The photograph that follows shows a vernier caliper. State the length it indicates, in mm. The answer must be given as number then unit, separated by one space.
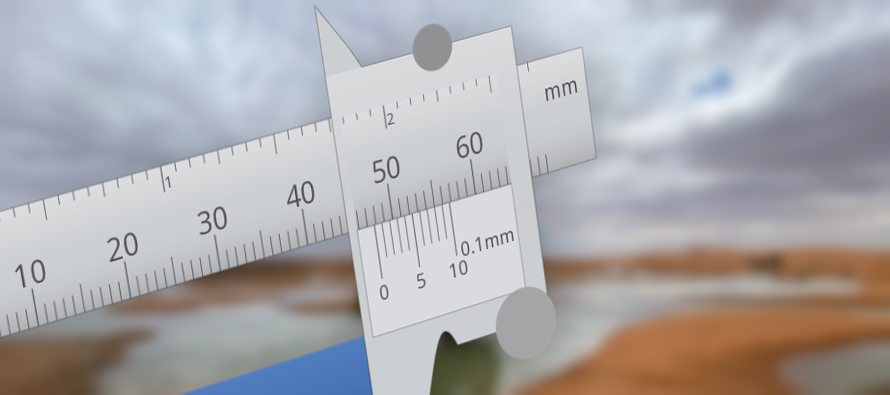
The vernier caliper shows 47.8 mm
